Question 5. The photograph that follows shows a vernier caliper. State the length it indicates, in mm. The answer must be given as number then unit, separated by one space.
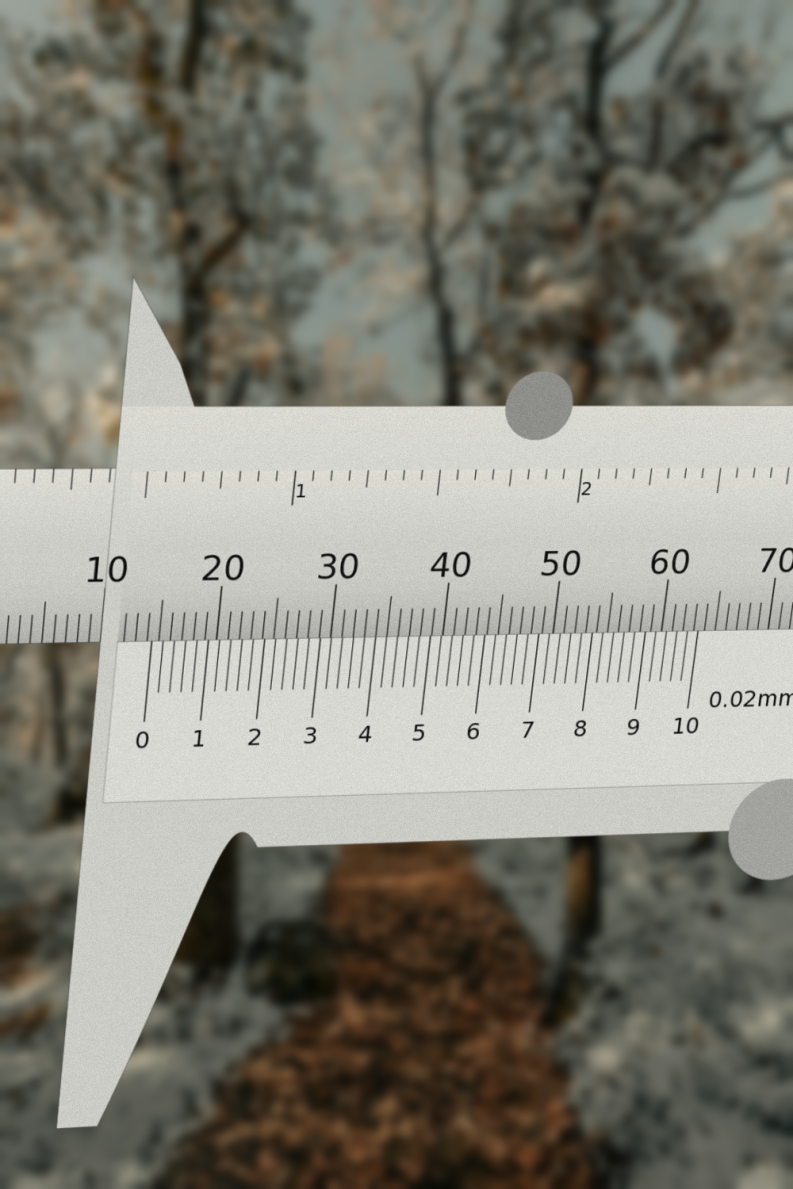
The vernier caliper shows 14.4 mm
